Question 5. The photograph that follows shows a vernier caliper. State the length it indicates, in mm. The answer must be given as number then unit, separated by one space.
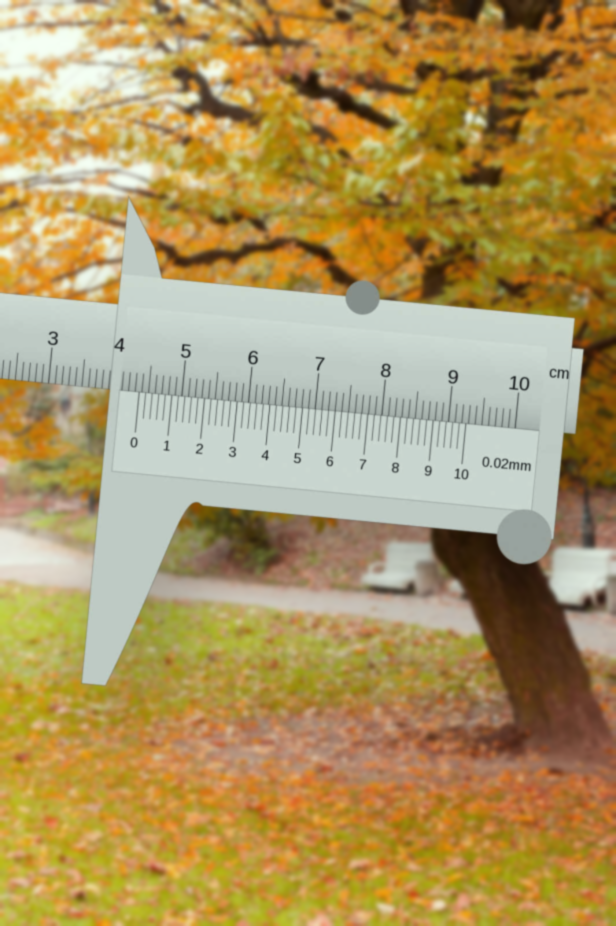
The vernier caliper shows 43.6 mm
